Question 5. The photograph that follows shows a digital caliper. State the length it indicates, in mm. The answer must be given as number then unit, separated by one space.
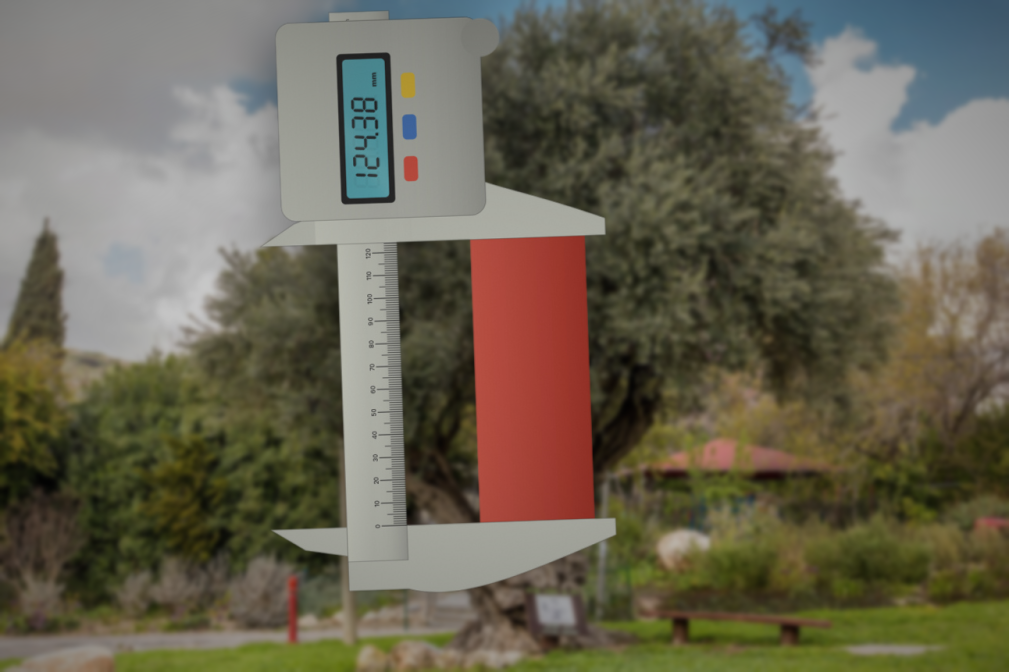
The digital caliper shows 124.38 mm
